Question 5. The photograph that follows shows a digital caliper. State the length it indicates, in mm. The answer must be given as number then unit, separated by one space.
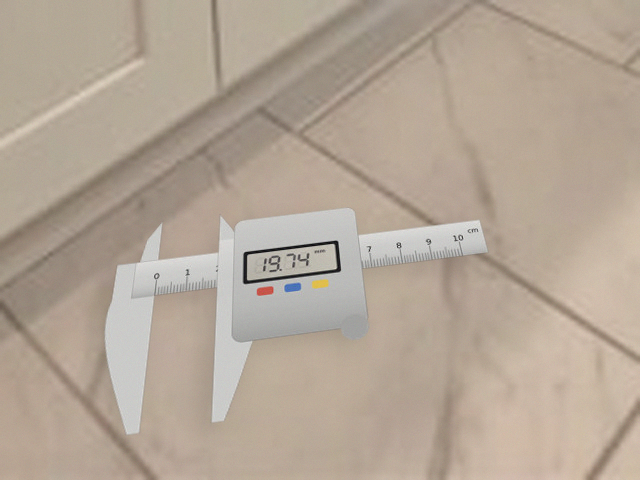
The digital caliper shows 19.74 mm
